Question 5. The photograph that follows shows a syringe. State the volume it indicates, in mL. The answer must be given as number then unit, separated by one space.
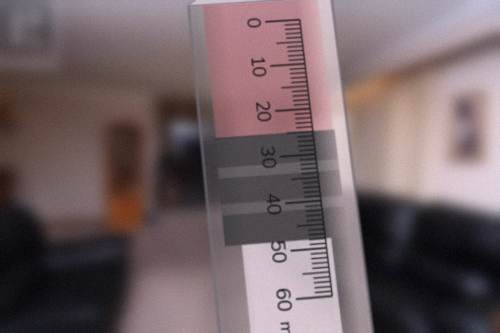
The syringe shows 25 mL
